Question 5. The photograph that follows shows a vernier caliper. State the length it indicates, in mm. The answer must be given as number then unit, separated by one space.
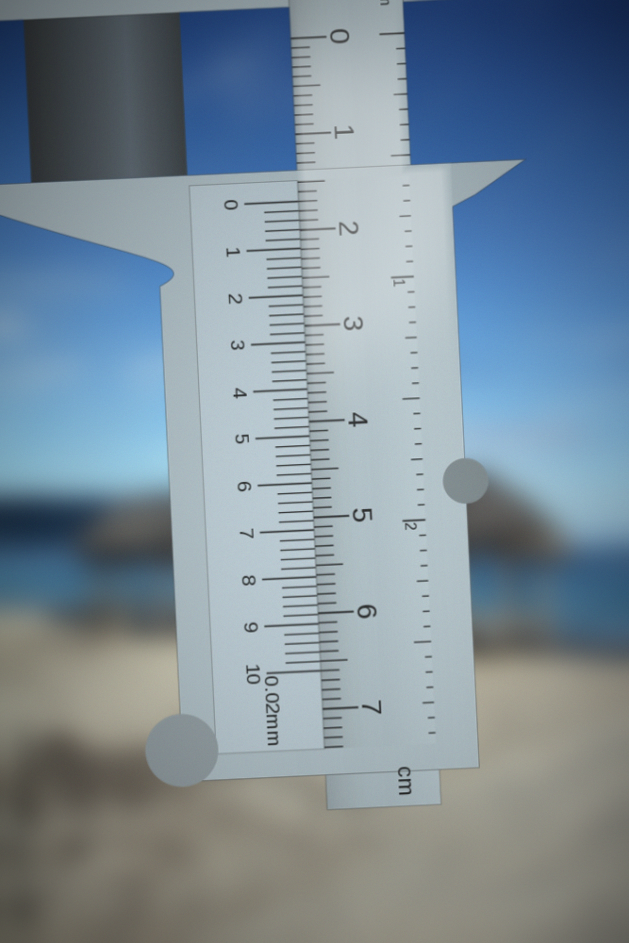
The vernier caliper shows 17.0 mm
